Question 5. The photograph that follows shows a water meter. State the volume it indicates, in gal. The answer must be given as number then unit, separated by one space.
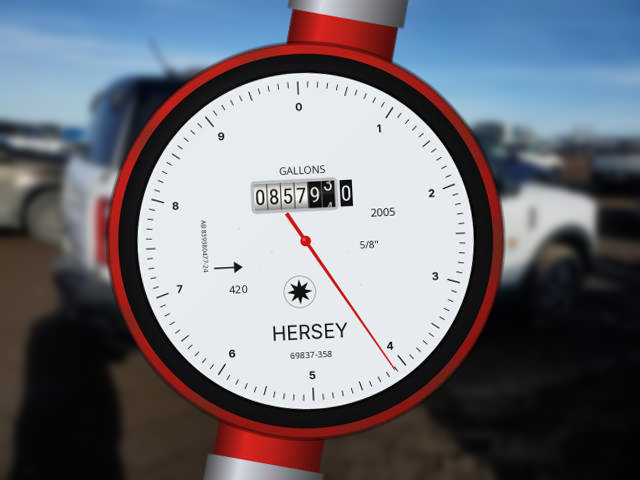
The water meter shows 857934.1 gal
